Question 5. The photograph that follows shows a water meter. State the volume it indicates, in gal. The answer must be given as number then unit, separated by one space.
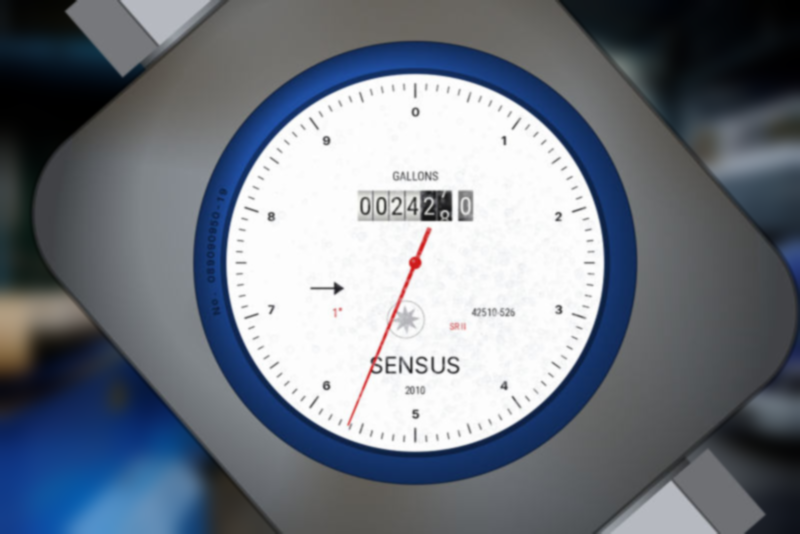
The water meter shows 24275.6 gal
